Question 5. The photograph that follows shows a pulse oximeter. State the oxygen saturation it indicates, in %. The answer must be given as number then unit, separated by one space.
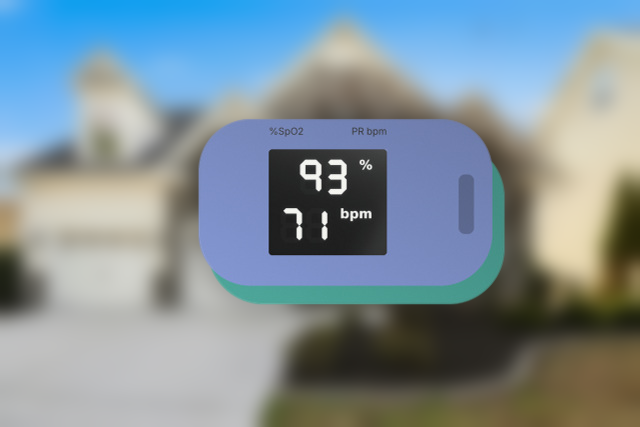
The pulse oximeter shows 93 %
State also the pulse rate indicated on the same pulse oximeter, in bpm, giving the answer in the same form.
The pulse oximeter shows 71 bpm
